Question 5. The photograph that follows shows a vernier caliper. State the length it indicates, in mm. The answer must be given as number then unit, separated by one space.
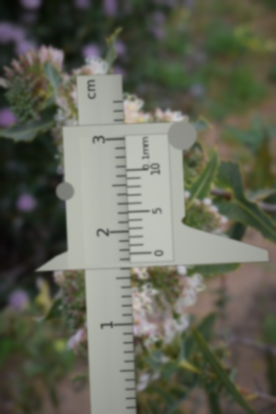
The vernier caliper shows 17.6 mm
